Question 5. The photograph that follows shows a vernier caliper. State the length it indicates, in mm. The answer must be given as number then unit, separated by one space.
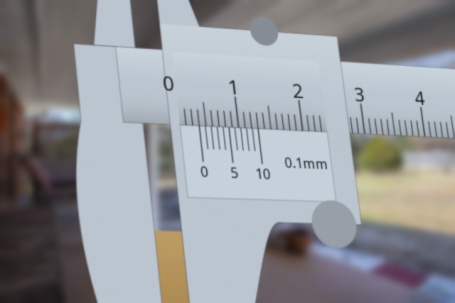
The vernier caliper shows 4.0 mm
